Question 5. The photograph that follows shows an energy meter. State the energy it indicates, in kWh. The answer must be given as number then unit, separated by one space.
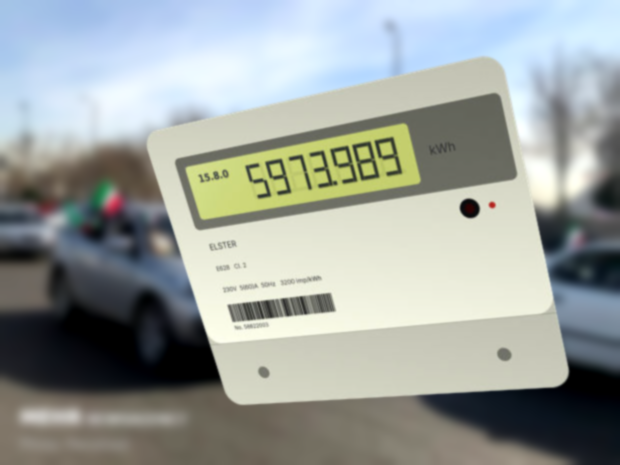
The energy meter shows 5973.989 kWh
